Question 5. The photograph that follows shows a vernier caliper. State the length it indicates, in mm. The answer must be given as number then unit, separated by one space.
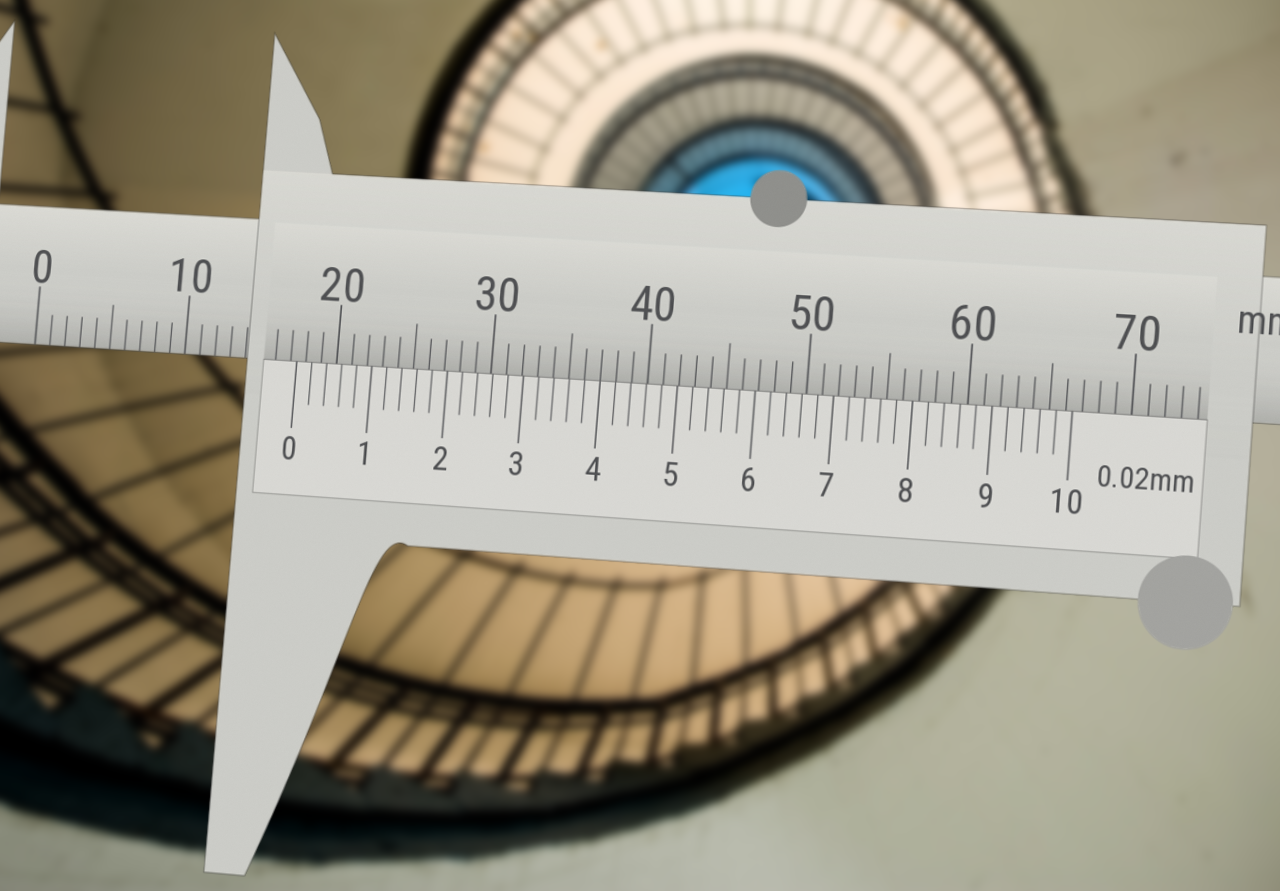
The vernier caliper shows 17.4 mm
